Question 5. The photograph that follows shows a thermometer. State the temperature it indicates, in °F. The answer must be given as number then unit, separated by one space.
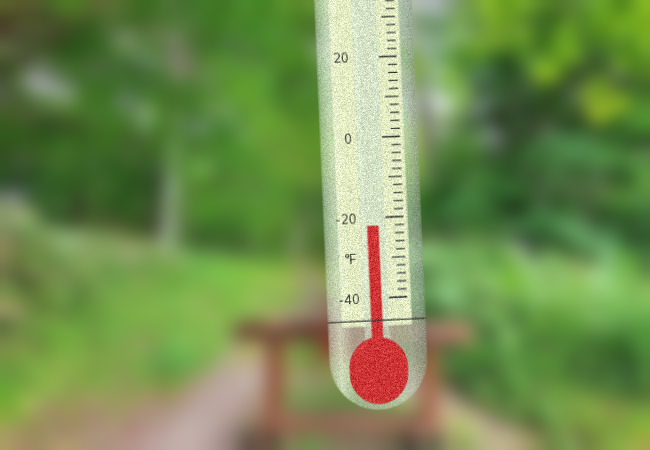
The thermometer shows -22 °F
